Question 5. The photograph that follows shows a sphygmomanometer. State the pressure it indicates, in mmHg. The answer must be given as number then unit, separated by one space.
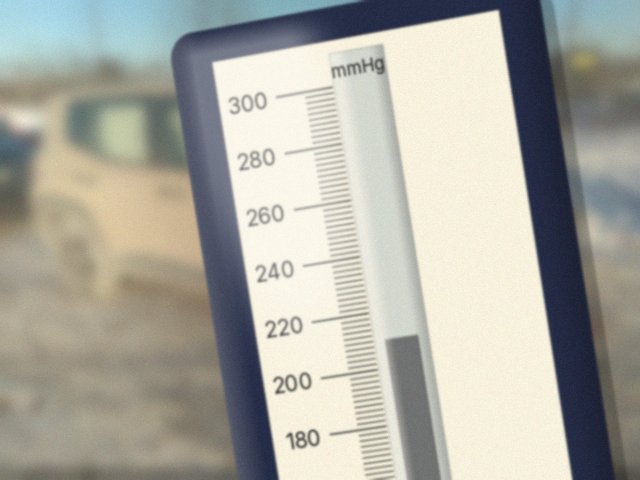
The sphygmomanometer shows 210 mmHg
